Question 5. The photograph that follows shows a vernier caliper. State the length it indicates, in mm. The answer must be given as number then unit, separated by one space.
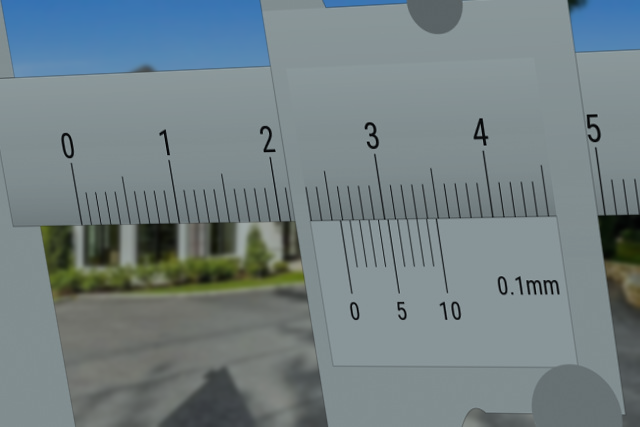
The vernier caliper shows 25.8 mm
